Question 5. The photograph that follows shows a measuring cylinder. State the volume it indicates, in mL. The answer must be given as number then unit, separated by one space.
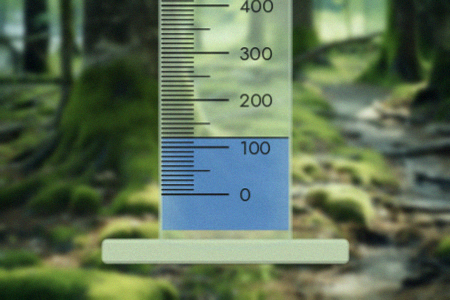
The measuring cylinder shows 120 mL
